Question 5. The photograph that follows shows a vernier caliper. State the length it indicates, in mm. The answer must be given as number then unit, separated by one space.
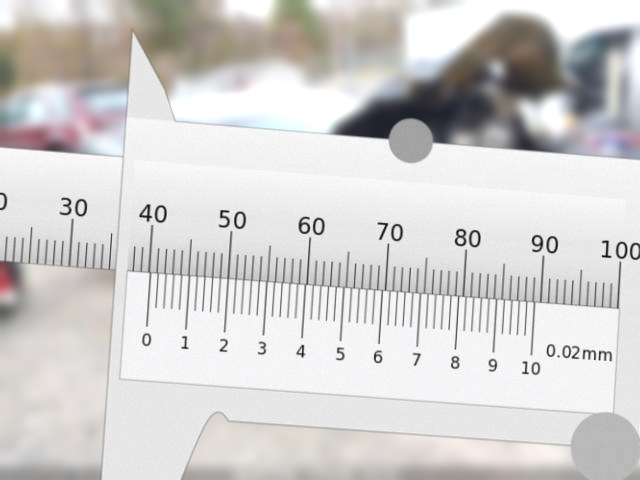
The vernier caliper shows 40.2 mm
